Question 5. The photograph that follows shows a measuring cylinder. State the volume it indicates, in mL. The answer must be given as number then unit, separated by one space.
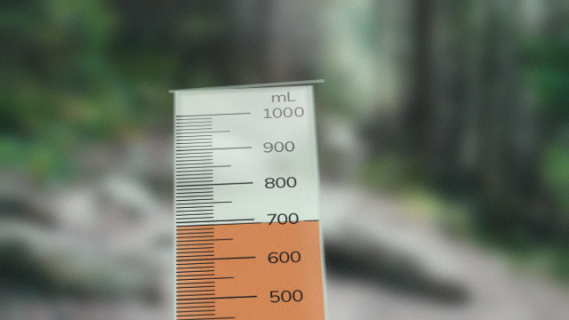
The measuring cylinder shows 690 mL
